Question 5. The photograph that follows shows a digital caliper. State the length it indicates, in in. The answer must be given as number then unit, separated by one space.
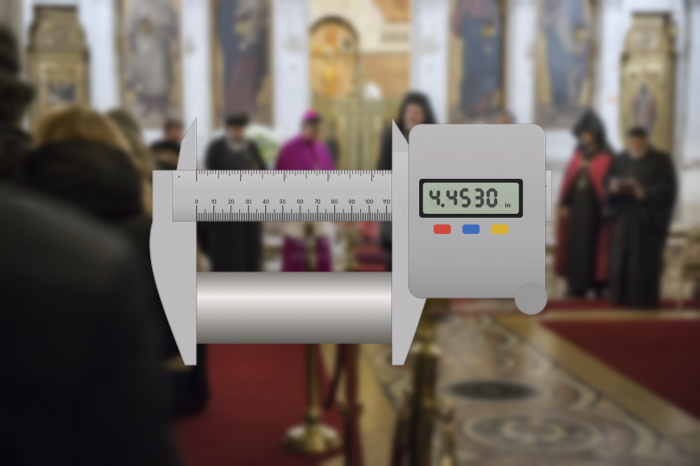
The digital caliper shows 4.4530 in
